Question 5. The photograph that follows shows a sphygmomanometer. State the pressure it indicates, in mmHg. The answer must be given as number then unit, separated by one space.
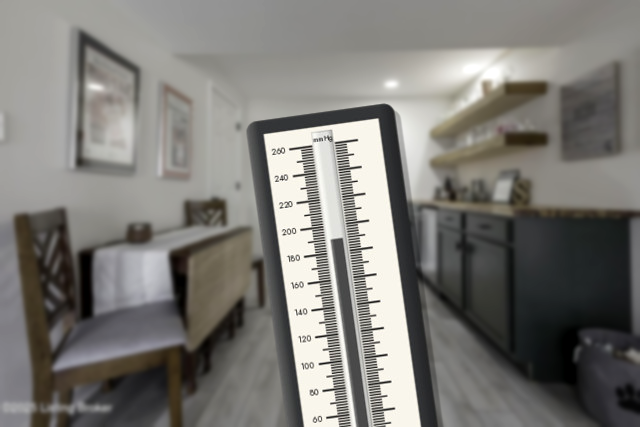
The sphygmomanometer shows 190 mmHg
